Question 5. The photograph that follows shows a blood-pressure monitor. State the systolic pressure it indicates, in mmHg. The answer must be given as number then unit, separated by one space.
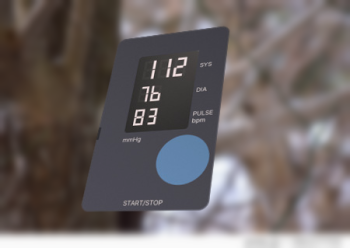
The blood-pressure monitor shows 112 mmHg
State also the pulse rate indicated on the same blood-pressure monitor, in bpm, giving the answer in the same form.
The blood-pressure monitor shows 83 bpm
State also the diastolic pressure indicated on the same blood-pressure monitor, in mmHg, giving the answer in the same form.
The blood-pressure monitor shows 76 mmHg
